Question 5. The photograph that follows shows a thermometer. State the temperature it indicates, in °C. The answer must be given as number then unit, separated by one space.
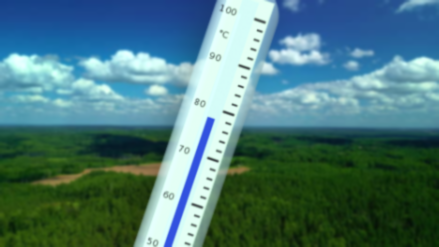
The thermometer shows 78 °C
